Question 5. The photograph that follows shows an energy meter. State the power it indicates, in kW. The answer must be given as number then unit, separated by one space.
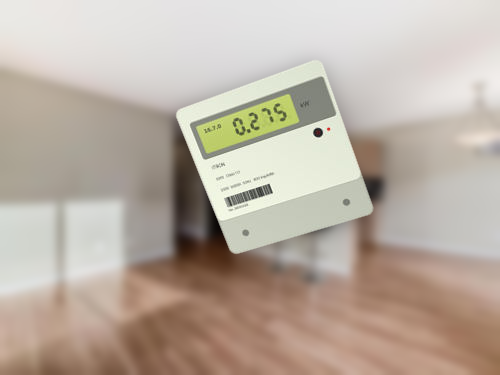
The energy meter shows 0.275 kW
